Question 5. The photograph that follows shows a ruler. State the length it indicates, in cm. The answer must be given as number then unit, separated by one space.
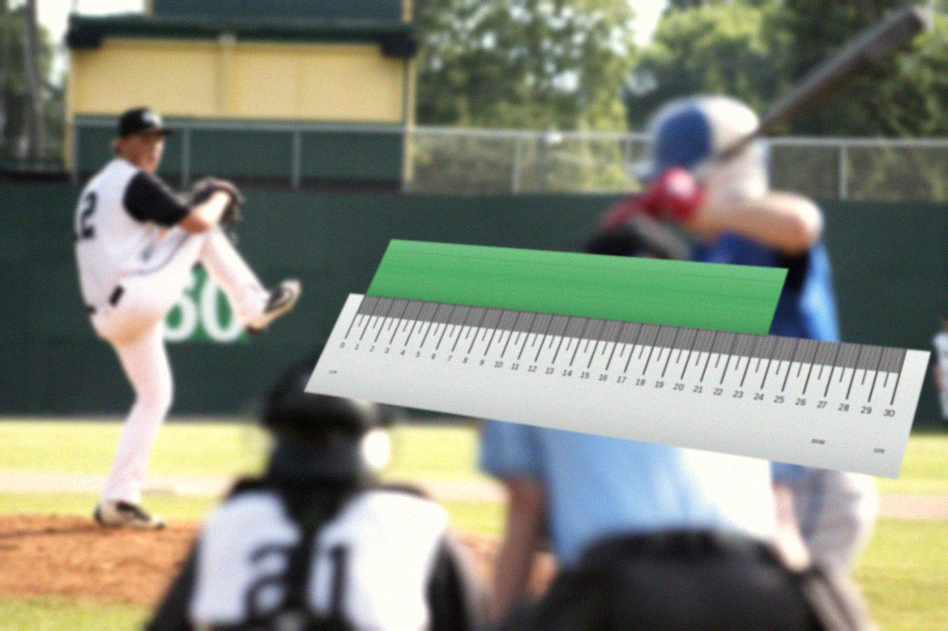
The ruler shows 23.5 cm
